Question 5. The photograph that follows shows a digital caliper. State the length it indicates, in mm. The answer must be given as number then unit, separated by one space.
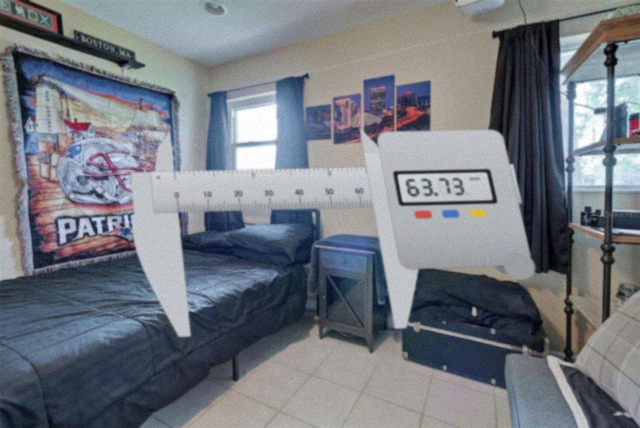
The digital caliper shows 63.73 mm
